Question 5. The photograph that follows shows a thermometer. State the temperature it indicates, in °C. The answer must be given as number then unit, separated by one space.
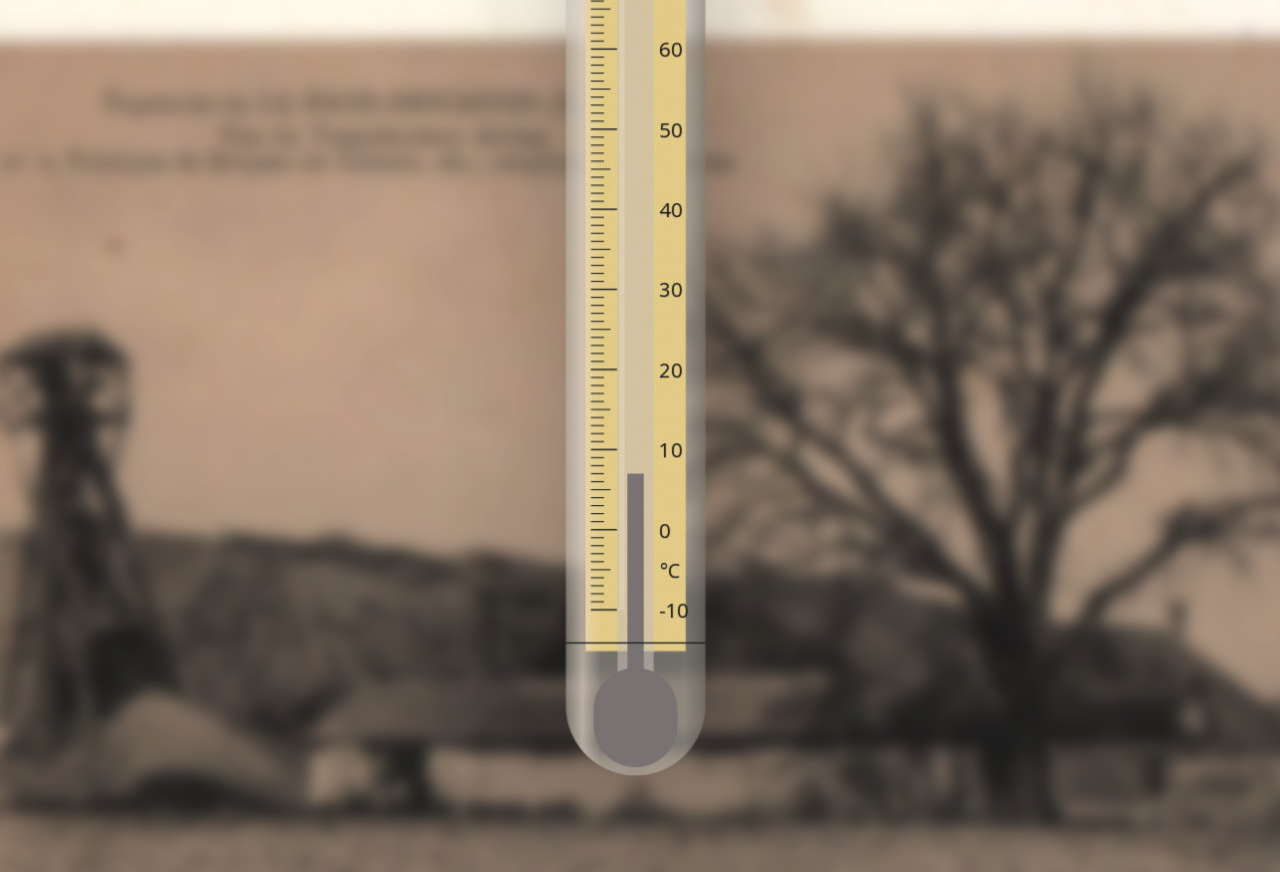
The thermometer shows 7 °C
